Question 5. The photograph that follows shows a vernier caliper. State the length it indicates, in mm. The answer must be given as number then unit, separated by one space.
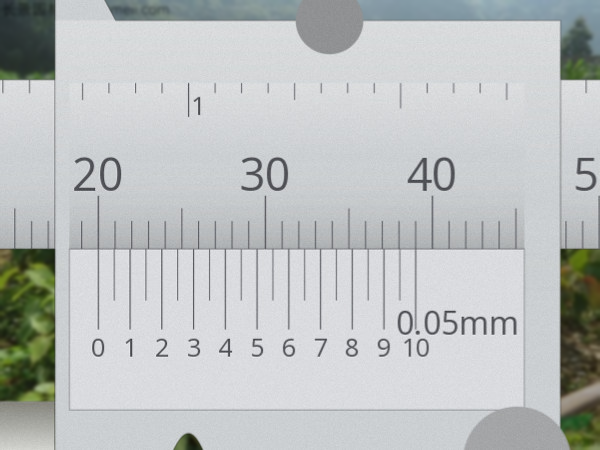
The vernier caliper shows 20.0 mm
